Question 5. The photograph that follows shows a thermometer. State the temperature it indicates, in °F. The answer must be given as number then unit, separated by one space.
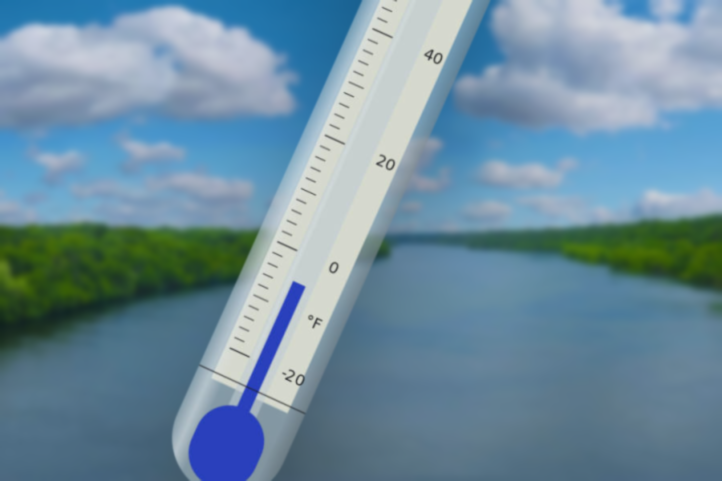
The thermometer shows -5 °F
